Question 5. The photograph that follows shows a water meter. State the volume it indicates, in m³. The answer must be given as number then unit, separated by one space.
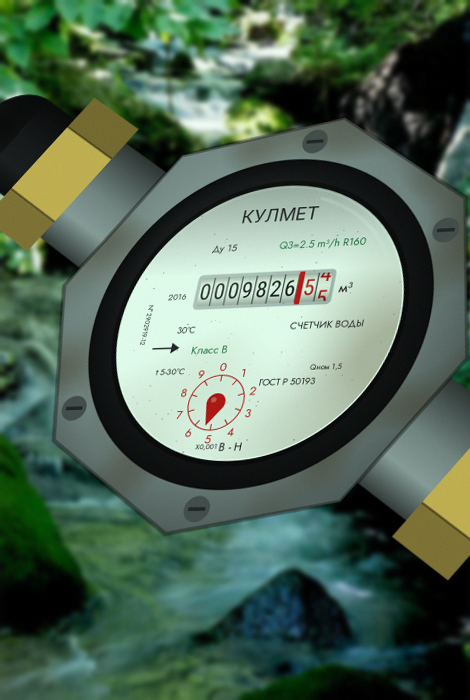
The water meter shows 9826.545 m³
